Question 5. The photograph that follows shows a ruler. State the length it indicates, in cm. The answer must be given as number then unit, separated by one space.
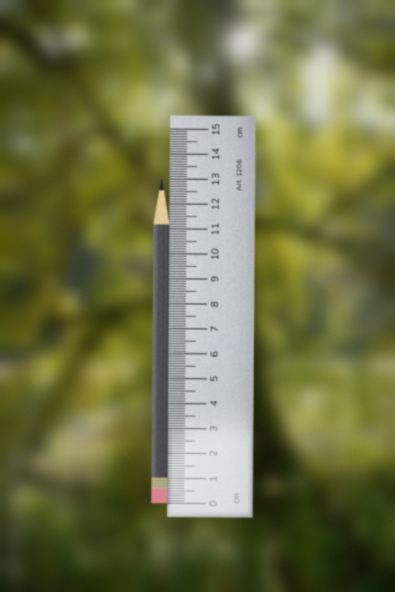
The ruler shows 13 cm
